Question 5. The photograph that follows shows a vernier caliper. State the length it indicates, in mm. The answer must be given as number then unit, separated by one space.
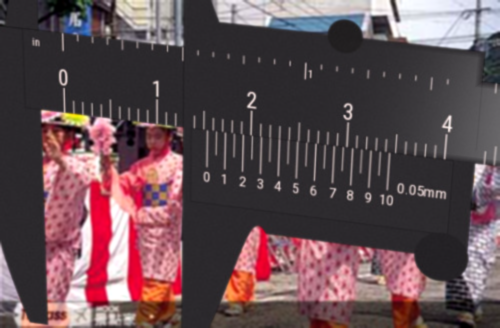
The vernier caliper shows 15.4 mm
